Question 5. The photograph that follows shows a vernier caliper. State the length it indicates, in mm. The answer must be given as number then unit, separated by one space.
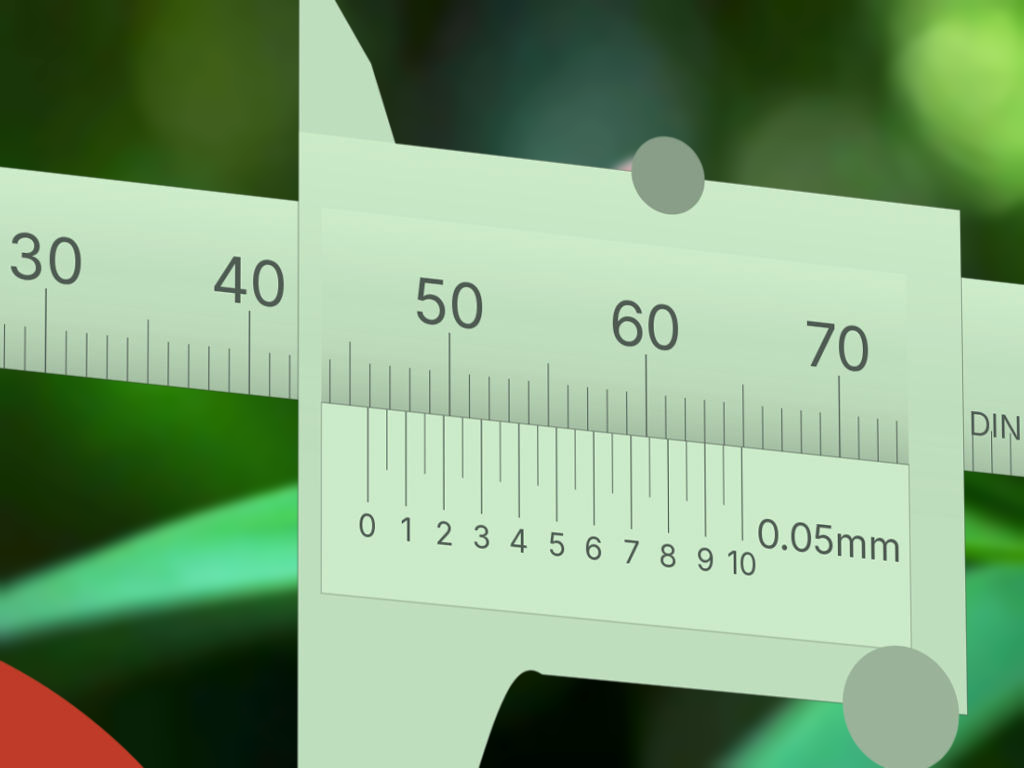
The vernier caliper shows 45.9 mm
